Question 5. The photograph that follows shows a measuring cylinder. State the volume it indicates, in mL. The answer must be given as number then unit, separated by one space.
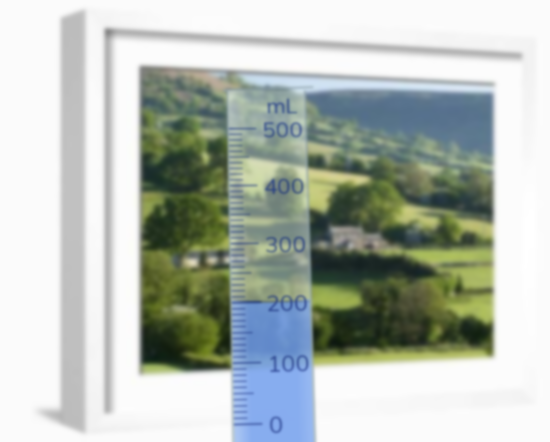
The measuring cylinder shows 200 mL
